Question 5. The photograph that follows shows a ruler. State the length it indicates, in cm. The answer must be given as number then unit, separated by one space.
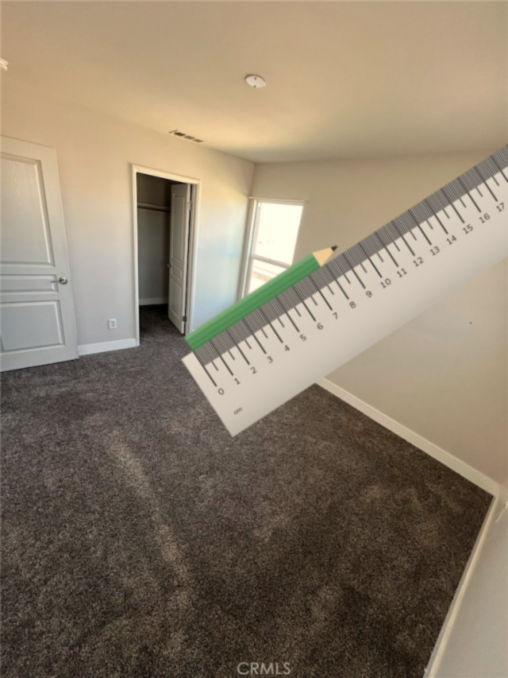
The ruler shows 9 cm
